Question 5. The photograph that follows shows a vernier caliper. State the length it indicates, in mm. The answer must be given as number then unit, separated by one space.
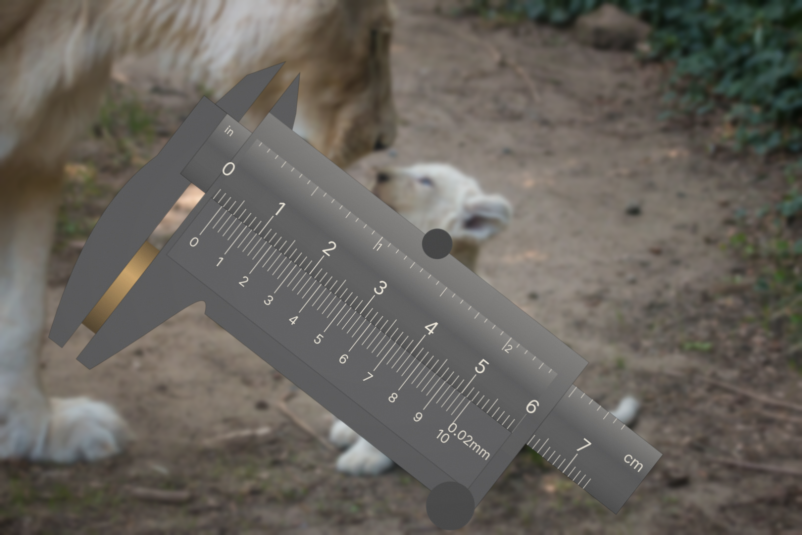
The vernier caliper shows 2.8 mm
